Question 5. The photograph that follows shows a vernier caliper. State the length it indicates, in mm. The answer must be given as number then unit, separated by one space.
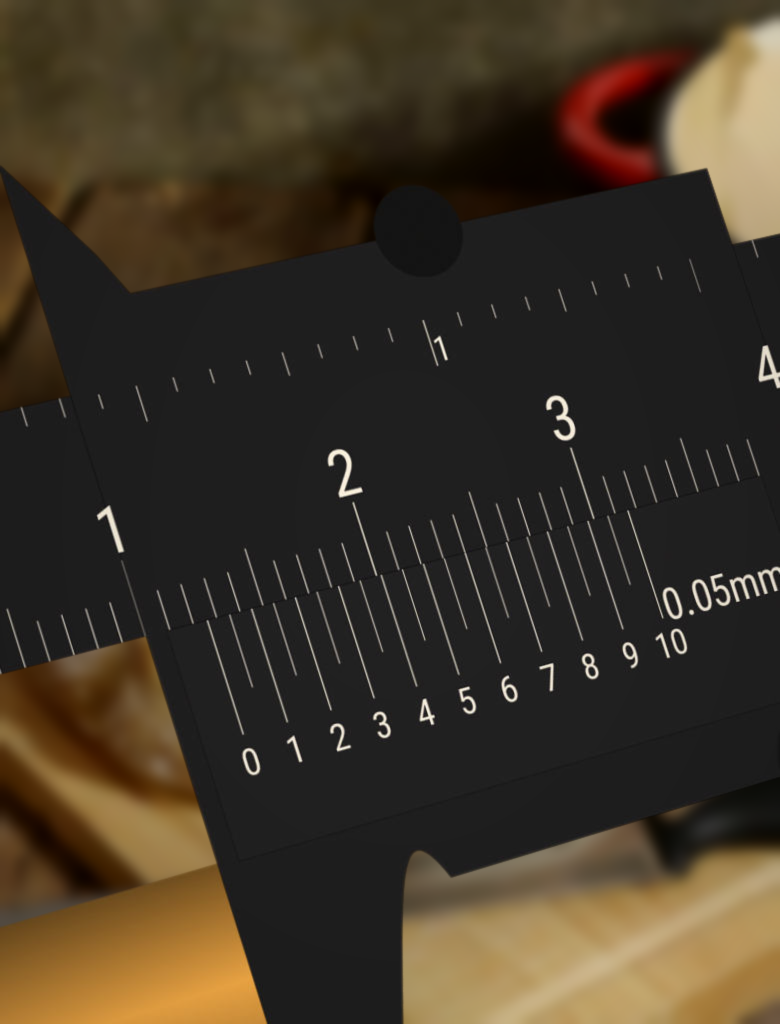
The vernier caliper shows 12.6 mm
